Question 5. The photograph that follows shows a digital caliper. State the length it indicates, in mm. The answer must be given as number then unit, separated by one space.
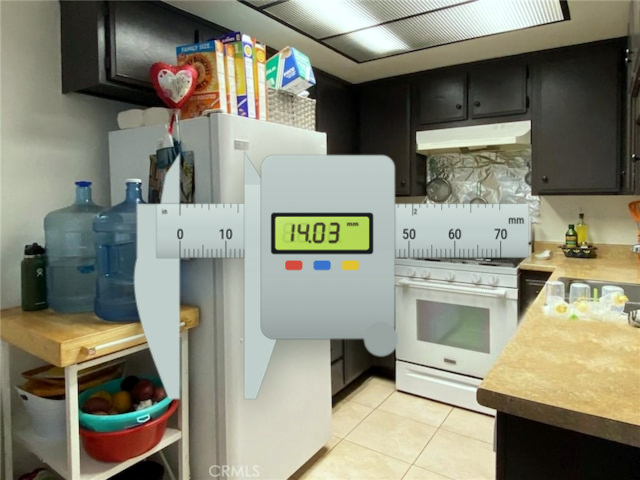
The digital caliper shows 14.03 mm
